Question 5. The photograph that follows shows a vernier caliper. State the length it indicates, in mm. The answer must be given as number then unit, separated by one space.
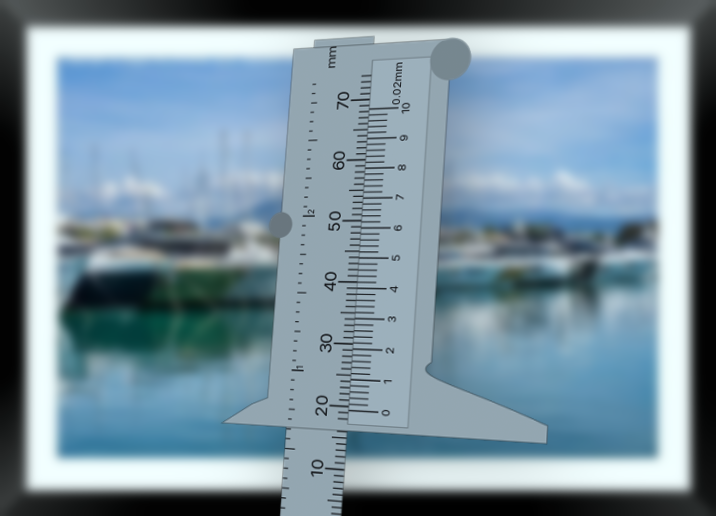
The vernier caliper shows 19.4 mm
